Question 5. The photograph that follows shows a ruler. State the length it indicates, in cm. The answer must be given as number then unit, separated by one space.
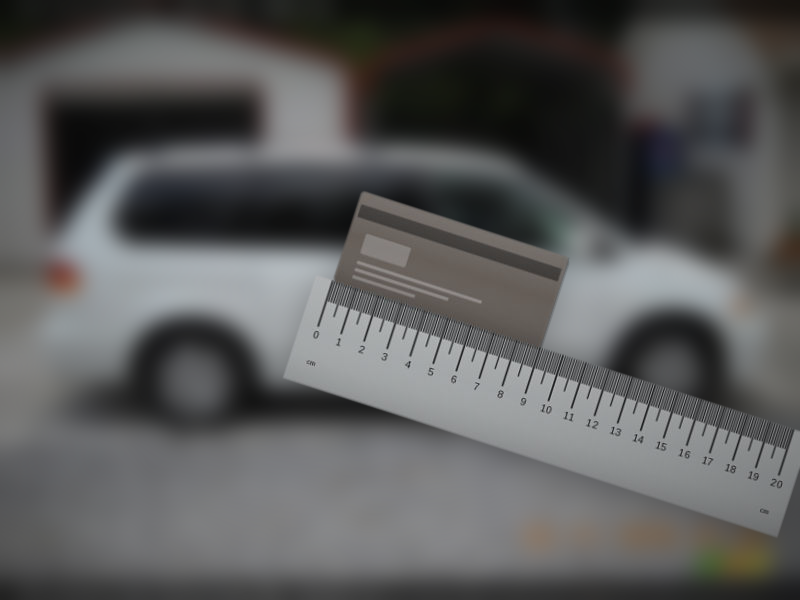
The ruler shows 9 cm
